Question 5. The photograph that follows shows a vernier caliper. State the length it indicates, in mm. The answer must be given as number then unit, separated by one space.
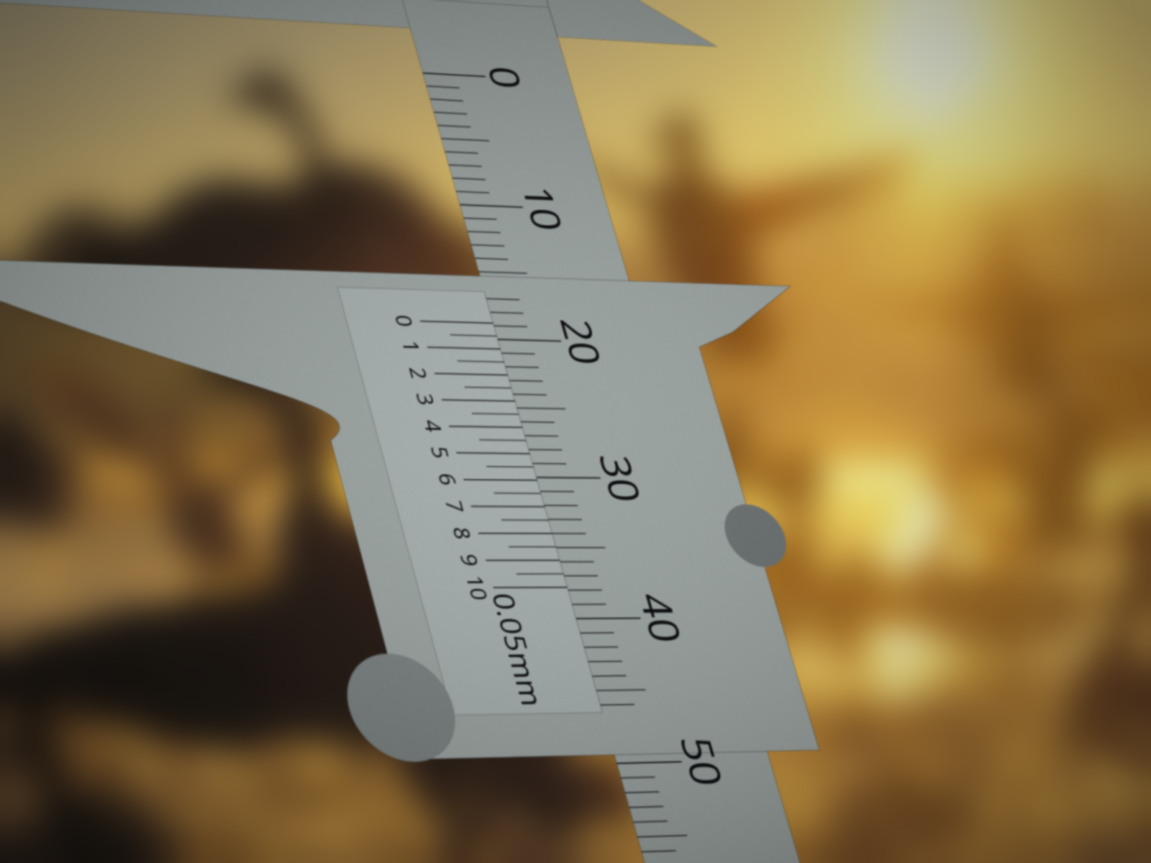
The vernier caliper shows 18.8 mm
